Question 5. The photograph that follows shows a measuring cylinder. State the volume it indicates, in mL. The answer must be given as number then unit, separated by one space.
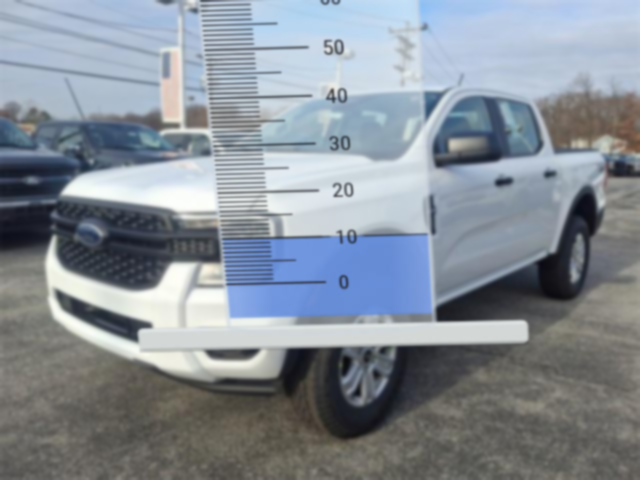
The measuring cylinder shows 10 mL
